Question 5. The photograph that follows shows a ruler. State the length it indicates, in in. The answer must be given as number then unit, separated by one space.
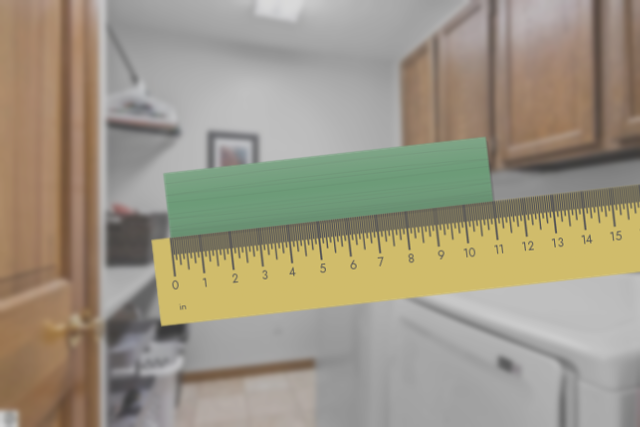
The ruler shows 11 in
